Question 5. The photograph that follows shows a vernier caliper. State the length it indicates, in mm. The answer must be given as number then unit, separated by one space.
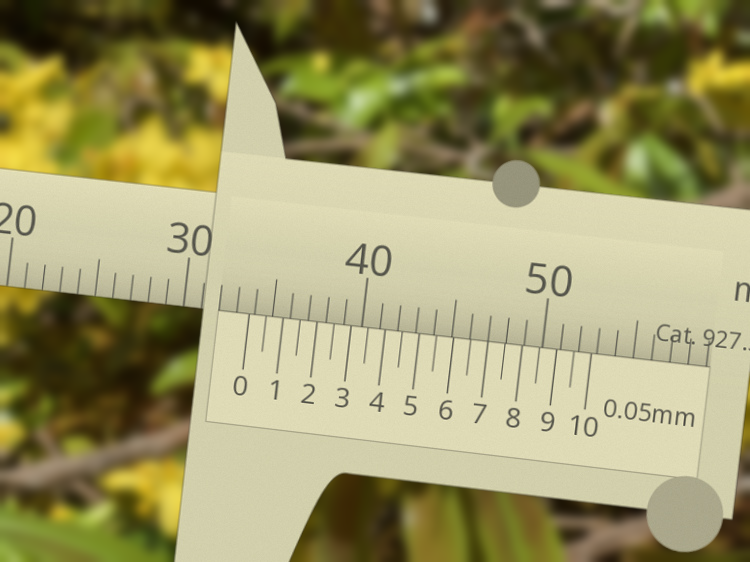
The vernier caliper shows 33.7 mm
